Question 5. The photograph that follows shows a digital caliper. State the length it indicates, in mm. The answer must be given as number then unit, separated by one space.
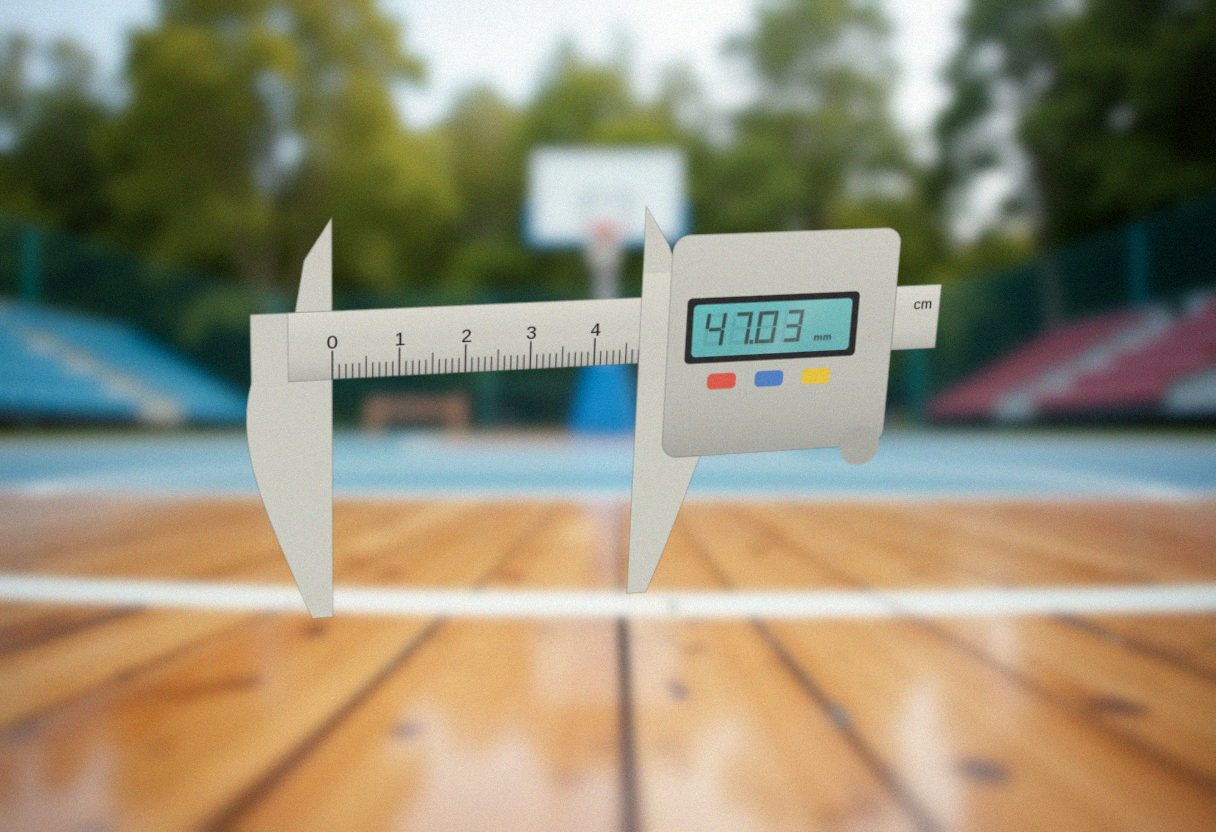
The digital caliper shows 47.03 mm
